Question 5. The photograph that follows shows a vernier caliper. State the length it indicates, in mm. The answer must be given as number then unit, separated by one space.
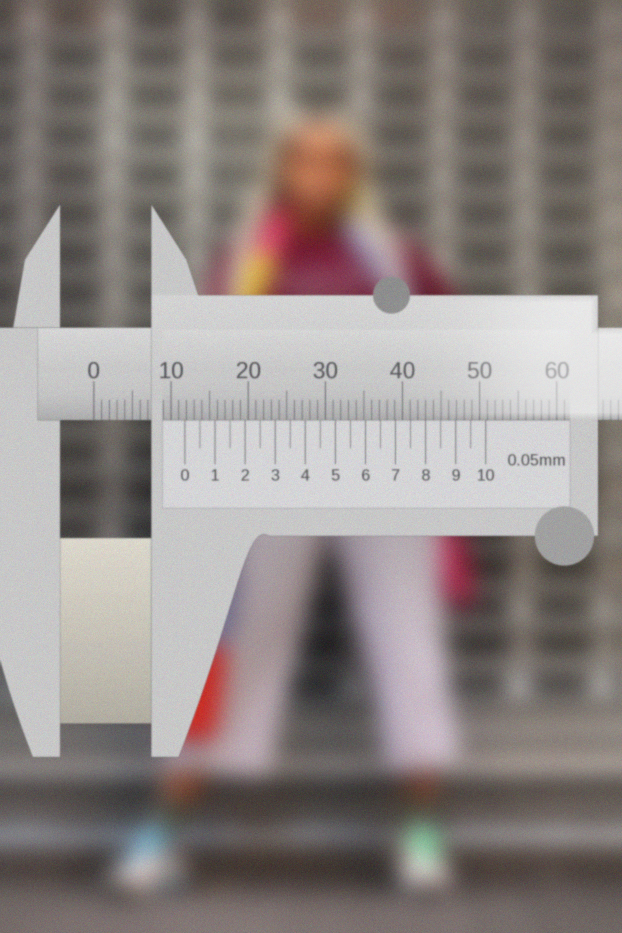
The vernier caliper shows 11.8 mm
